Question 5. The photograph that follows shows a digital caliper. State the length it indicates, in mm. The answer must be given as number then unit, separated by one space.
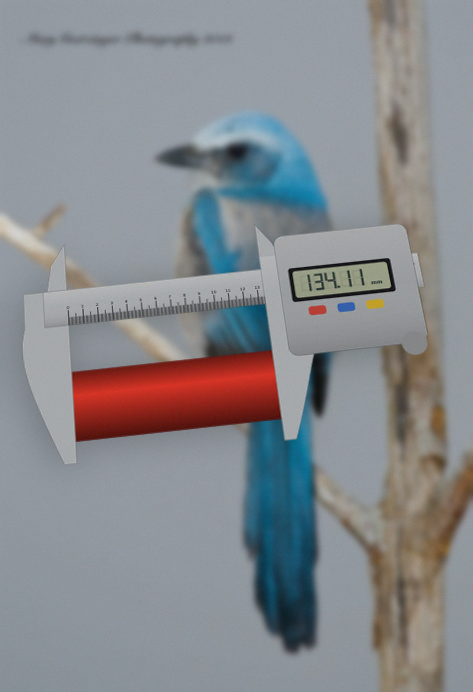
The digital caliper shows 134.11 mm
